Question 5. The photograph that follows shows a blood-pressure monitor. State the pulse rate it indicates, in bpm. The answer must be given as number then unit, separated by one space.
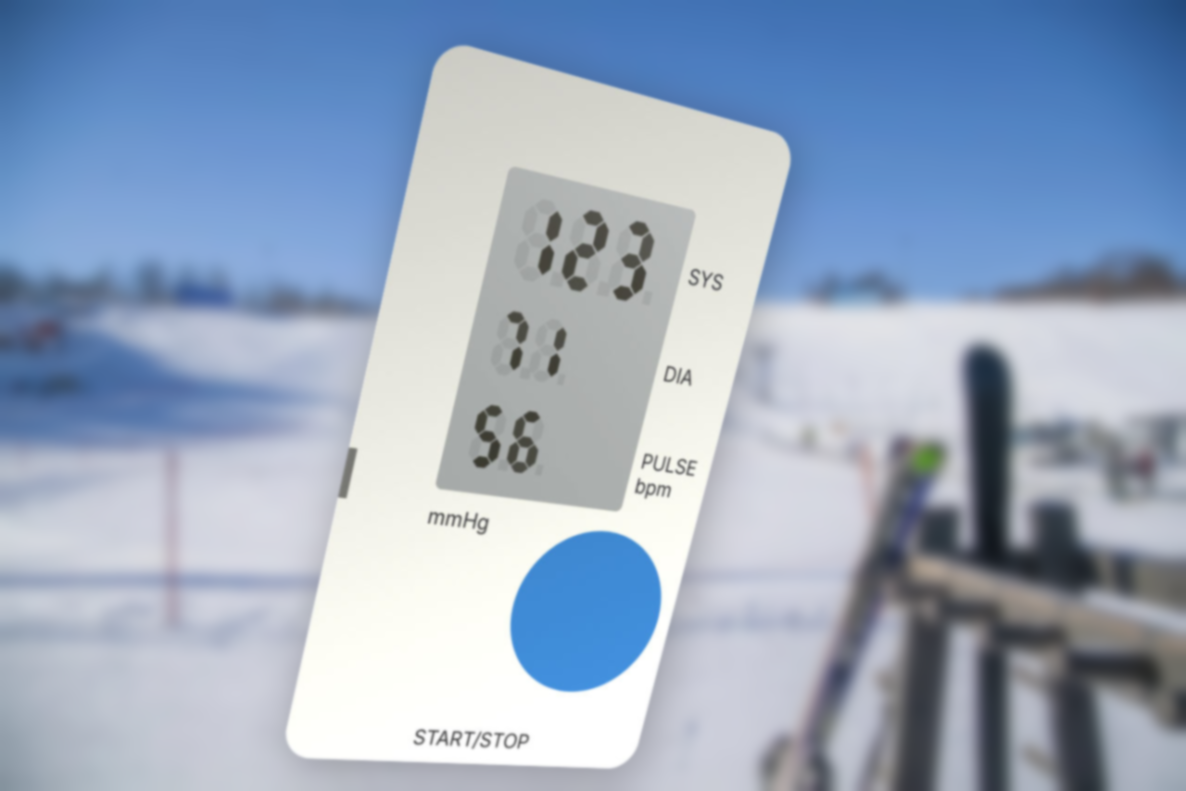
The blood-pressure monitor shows 56 bpm
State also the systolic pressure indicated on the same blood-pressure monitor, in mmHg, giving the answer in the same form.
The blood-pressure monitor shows 123 mmHg
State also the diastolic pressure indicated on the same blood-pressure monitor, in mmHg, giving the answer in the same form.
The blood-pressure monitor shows 71 mmHg
